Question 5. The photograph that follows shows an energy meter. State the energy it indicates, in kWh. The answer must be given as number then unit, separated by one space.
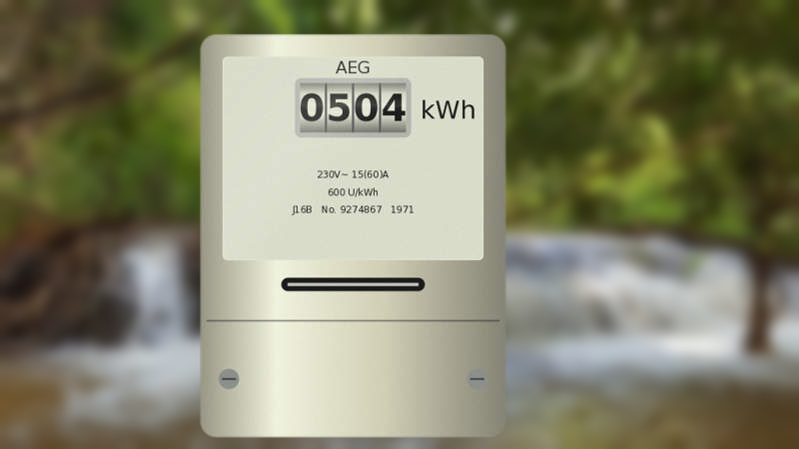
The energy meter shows 504 kWh
